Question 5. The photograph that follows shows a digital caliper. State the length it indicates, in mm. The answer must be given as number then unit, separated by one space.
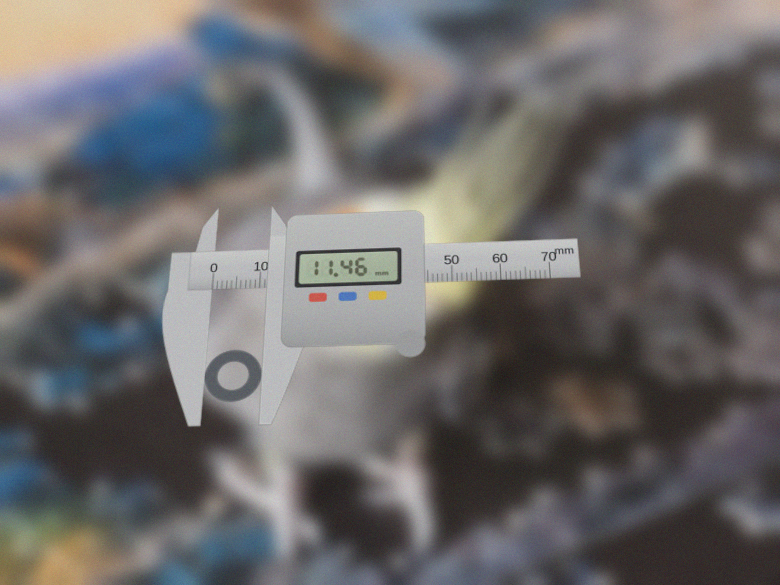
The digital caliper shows 11.46 mm
